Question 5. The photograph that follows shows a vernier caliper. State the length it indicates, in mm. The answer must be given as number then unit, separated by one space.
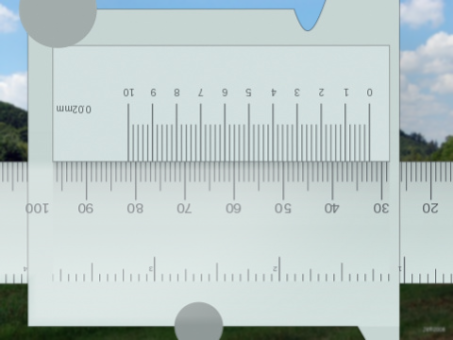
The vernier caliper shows 32.5 mm
